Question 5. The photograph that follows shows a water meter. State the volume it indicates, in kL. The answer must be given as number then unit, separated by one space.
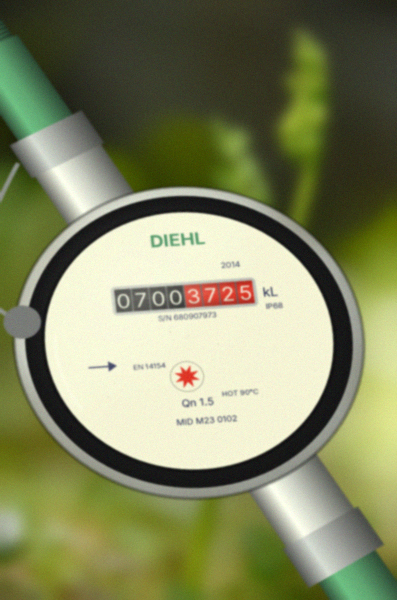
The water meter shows 700.3725 kL
